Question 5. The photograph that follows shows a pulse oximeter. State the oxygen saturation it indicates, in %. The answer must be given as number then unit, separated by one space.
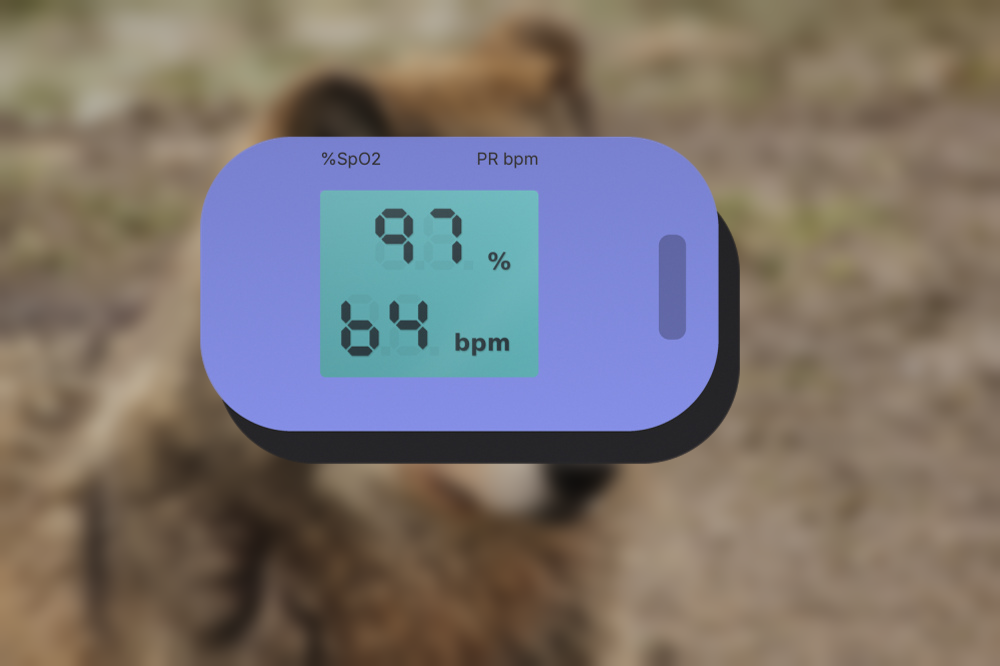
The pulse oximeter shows 97 %
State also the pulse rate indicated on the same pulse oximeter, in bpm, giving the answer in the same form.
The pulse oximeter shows 64 bpm
